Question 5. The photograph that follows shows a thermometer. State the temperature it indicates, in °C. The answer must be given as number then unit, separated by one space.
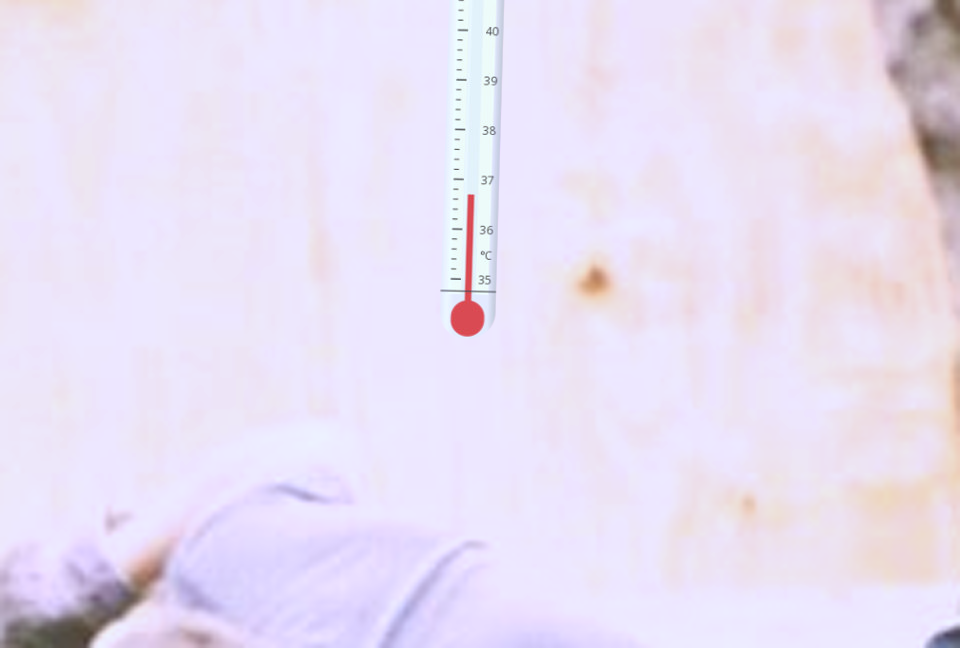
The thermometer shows 36.7 °C
